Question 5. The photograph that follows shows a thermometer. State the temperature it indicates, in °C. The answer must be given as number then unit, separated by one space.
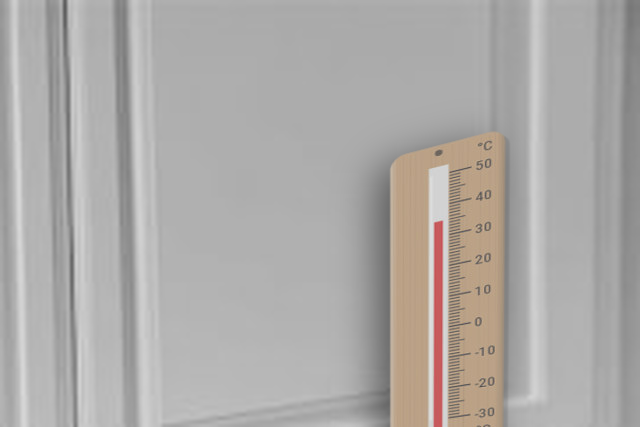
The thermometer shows 35 °C
